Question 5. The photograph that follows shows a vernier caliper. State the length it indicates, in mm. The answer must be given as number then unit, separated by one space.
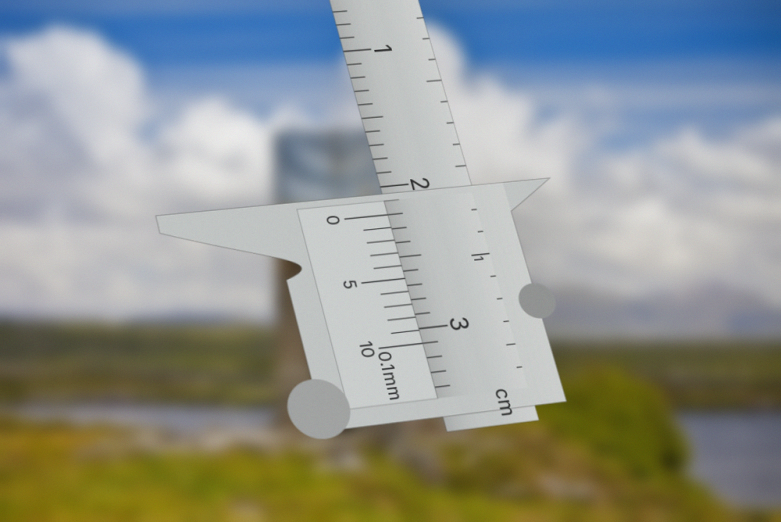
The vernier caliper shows 22.0 mm
